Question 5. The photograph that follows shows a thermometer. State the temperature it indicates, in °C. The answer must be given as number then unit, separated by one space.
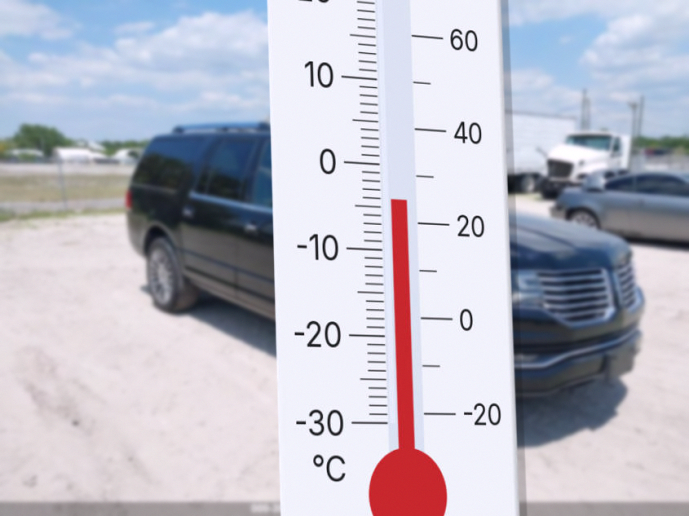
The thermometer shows -4 °C
